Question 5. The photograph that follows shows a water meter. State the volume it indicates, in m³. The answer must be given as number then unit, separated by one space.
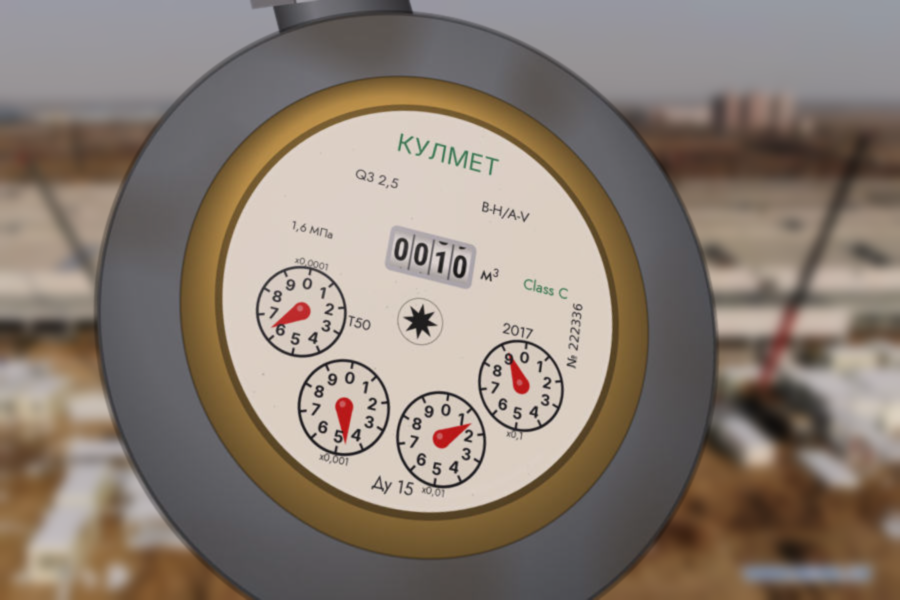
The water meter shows 9.9146 m³
